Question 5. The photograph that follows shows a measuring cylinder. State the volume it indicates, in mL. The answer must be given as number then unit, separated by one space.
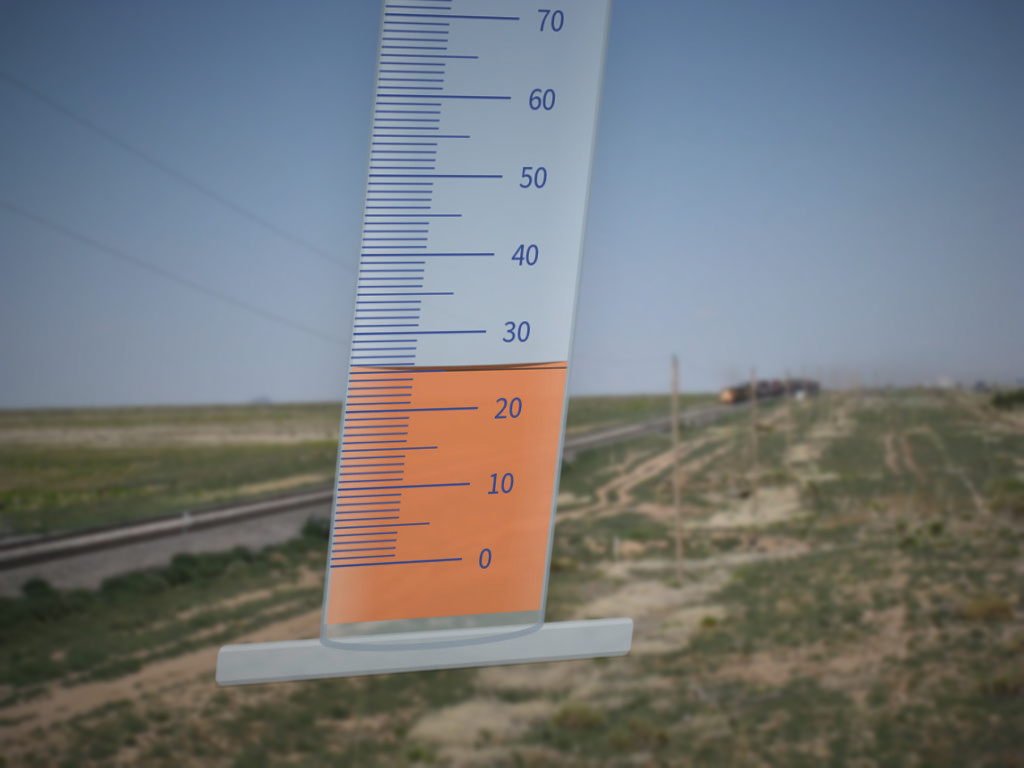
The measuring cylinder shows 25 mL
